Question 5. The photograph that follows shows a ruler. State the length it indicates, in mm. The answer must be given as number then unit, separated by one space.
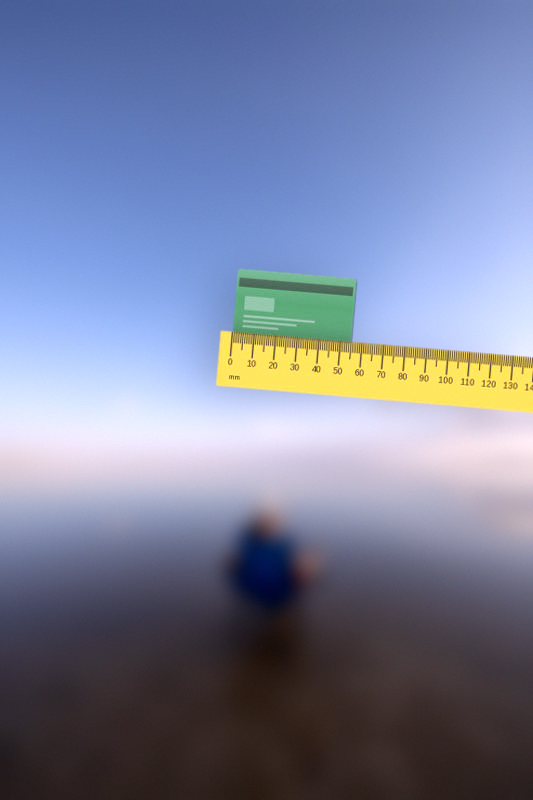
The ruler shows 55 mm
